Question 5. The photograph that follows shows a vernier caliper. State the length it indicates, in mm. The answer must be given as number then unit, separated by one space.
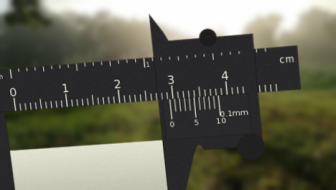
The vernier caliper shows 29.4 mm
